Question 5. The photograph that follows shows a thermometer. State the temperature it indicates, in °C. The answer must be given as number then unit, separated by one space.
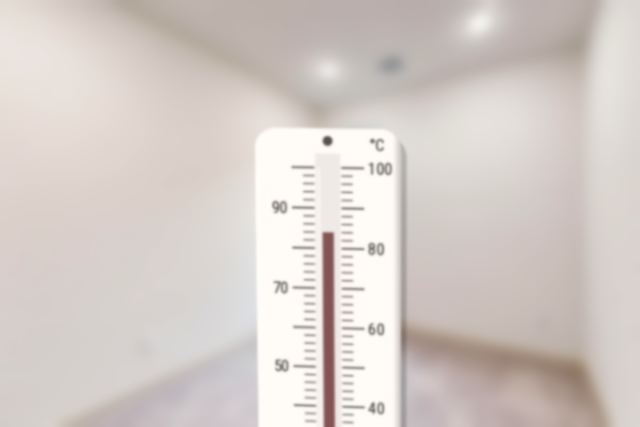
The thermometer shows 84 °C
